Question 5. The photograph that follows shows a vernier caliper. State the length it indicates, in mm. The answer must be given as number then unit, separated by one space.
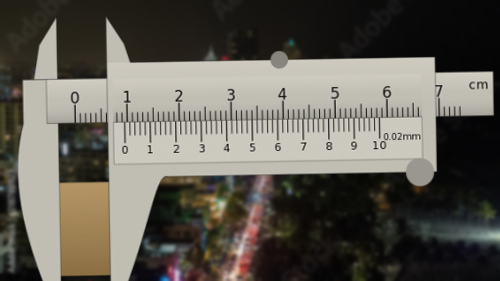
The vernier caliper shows 9.5 mm
